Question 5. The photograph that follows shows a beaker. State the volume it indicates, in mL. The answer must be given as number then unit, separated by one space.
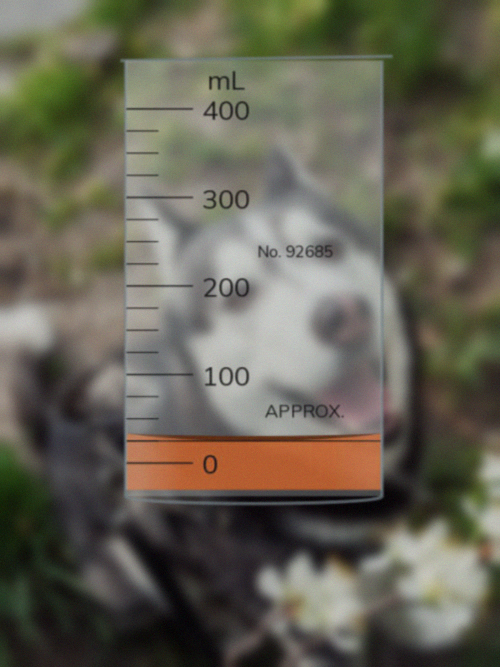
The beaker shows 25 mL
